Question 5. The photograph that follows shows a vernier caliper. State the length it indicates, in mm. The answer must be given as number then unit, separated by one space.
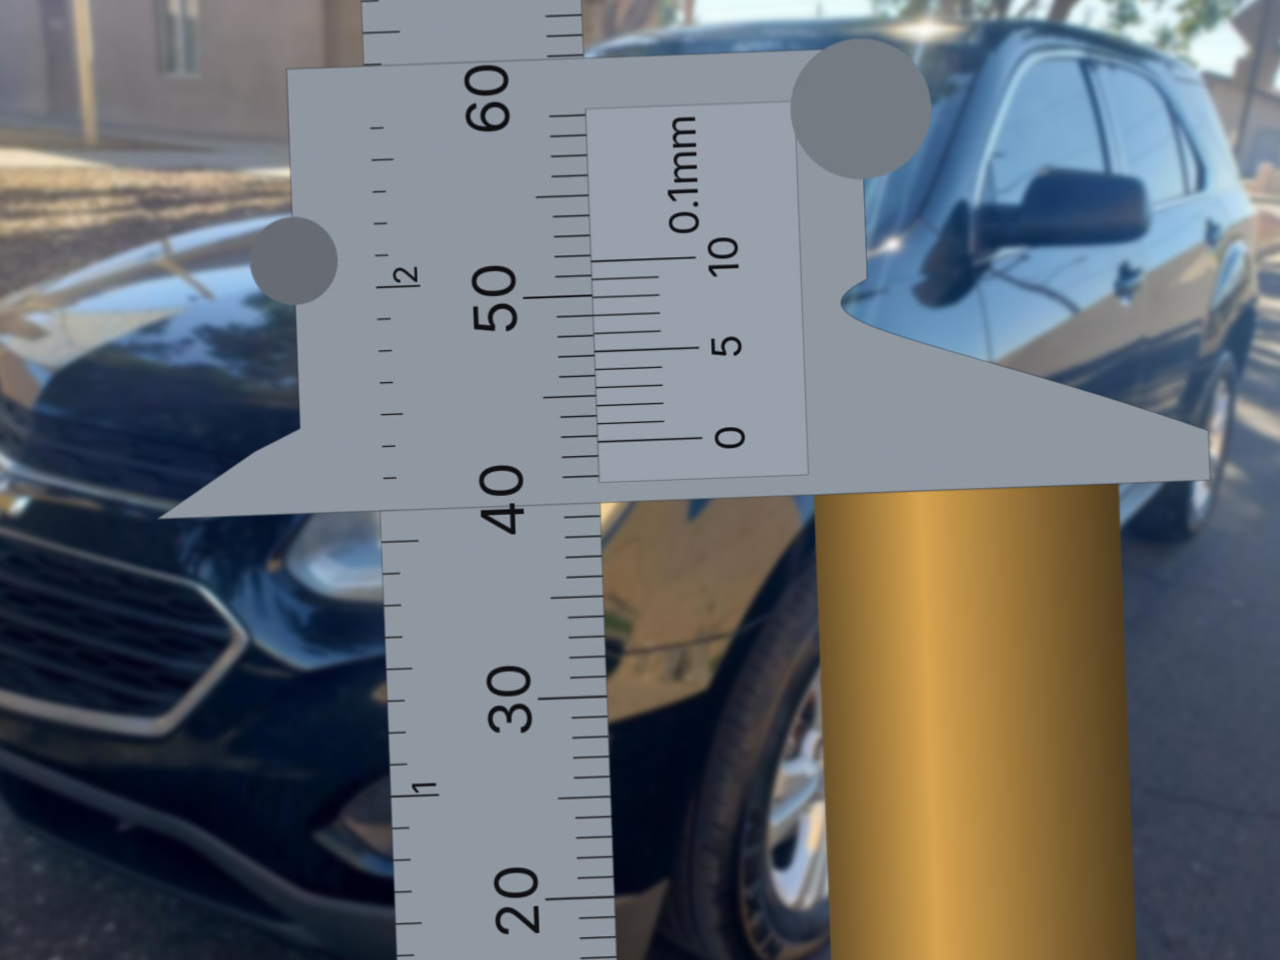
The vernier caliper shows 42.7 mm
